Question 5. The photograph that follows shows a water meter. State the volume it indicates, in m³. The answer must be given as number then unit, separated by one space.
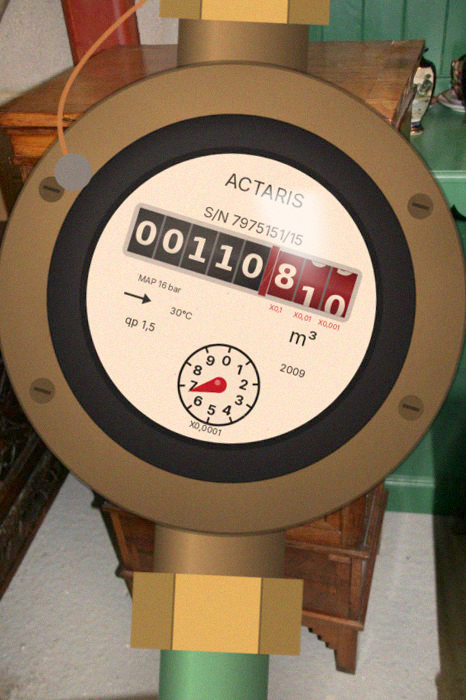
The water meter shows 110.8096 m³
